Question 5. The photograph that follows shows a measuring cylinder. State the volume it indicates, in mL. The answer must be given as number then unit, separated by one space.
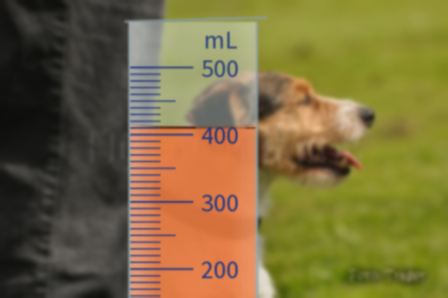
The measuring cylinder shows 410 mL
